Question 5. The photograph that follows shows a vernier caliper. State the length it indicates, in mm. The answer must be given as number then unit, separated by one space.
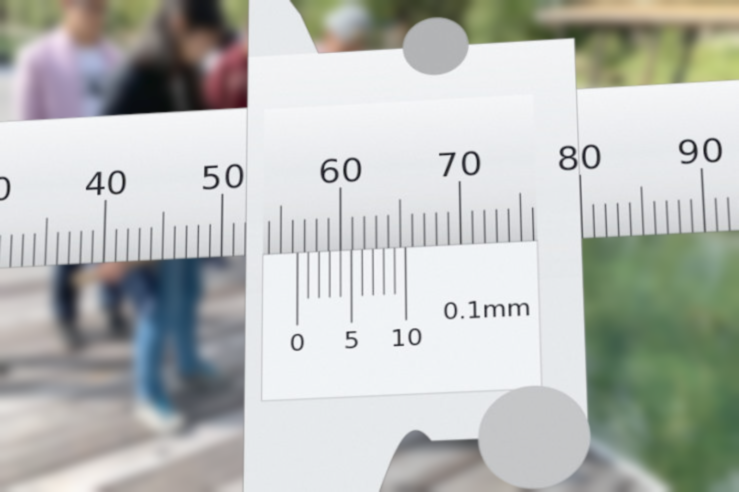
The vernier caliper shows 56.4 mm
